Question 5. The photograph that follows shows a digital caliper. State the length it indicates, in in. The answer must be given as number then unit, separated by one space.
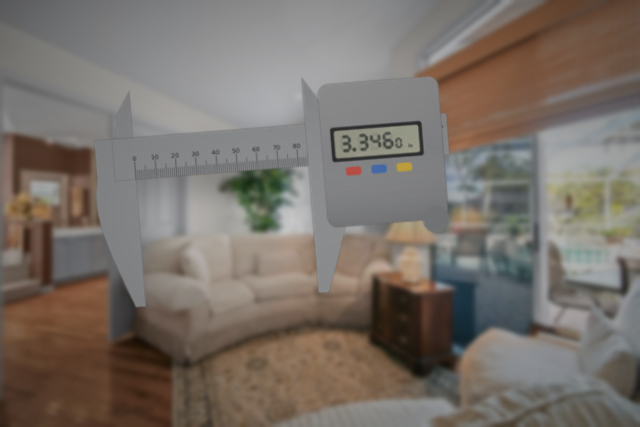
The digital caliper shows 3.3460 in
